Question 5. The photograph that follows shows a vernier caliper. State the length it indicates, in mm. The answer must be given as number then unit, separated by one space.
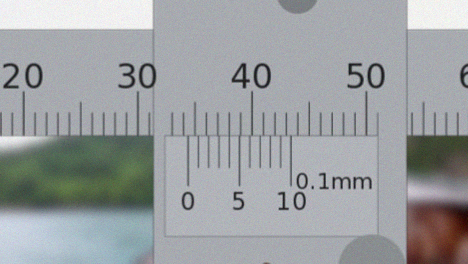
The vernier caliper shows 34.4 mm
